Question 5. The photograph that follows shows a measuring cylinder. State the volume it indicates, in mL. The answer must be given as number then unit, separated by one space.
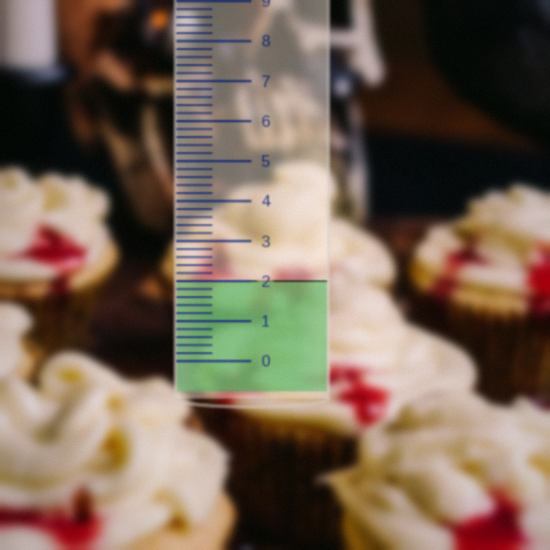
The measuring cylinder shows 2 mL
